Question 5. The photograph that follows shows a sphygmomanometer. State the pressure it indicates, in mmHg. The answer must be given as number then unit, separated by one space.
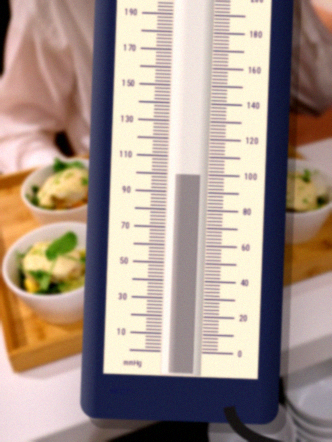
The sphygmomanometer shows 100 mmHg
